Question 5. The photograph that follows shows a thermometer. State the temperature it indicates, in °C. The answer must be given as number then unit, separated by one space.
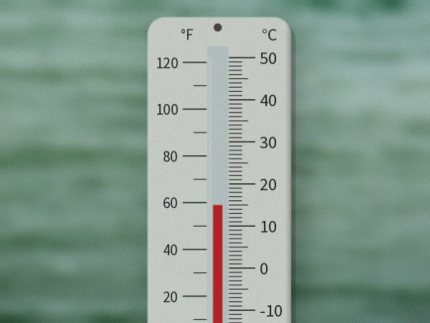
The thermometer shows 15 °C
